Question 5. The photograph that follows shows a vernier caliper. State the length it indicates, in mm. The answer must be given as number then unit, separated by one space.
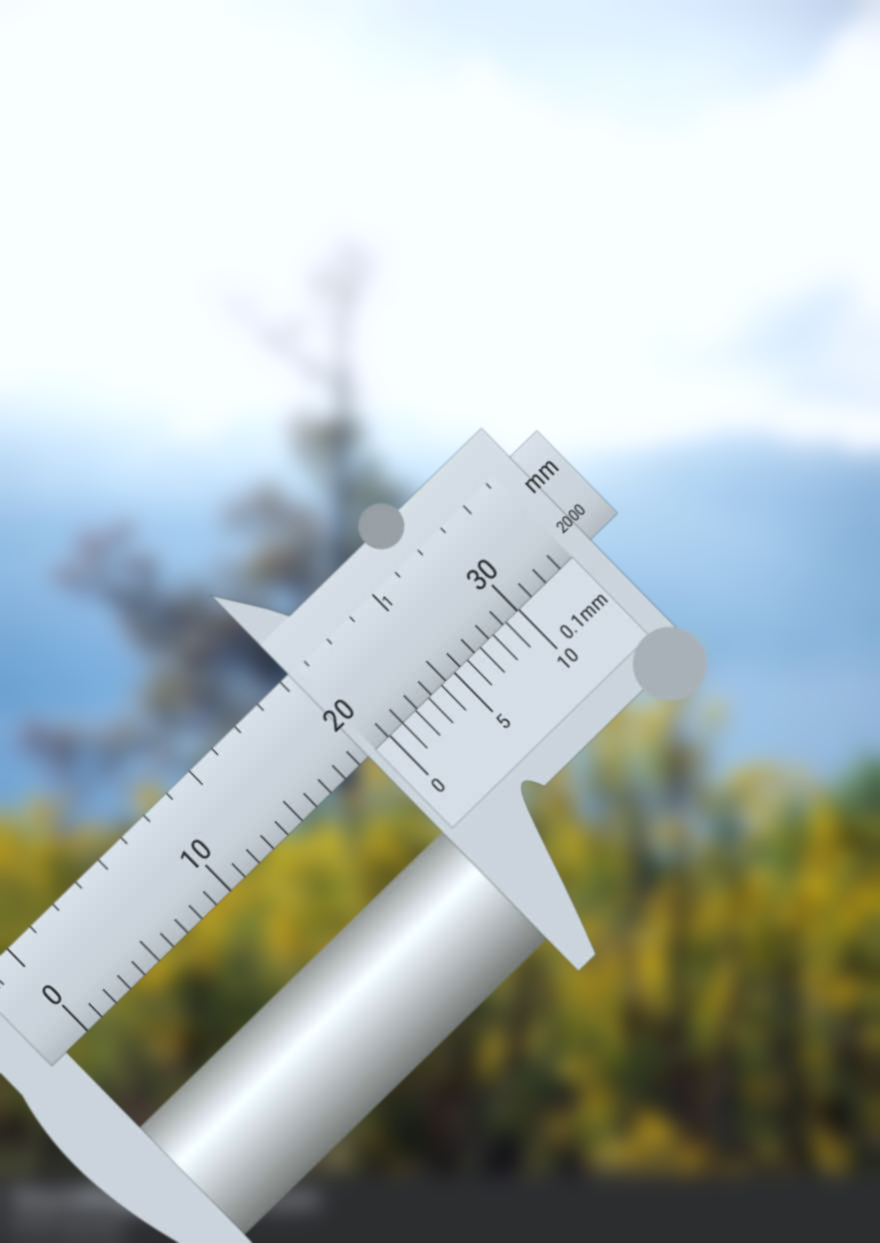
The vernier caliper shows 21.1 mm
